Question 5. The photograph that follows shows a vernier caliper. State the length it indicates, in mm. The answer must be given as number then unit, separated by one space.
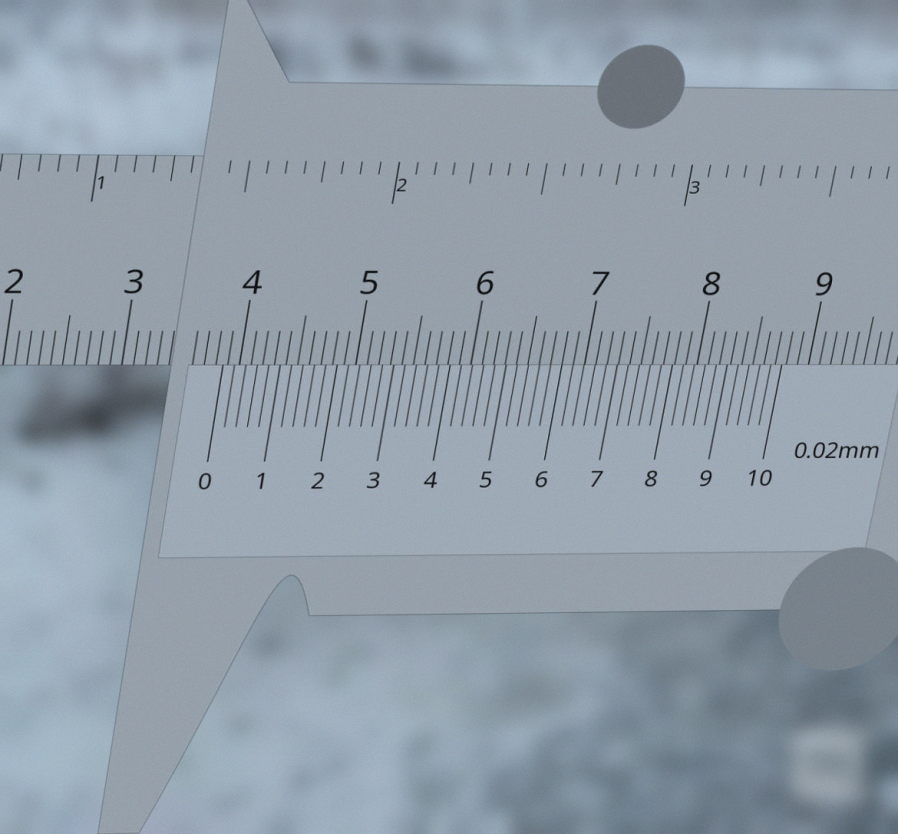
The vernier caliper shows 38.6 mm
